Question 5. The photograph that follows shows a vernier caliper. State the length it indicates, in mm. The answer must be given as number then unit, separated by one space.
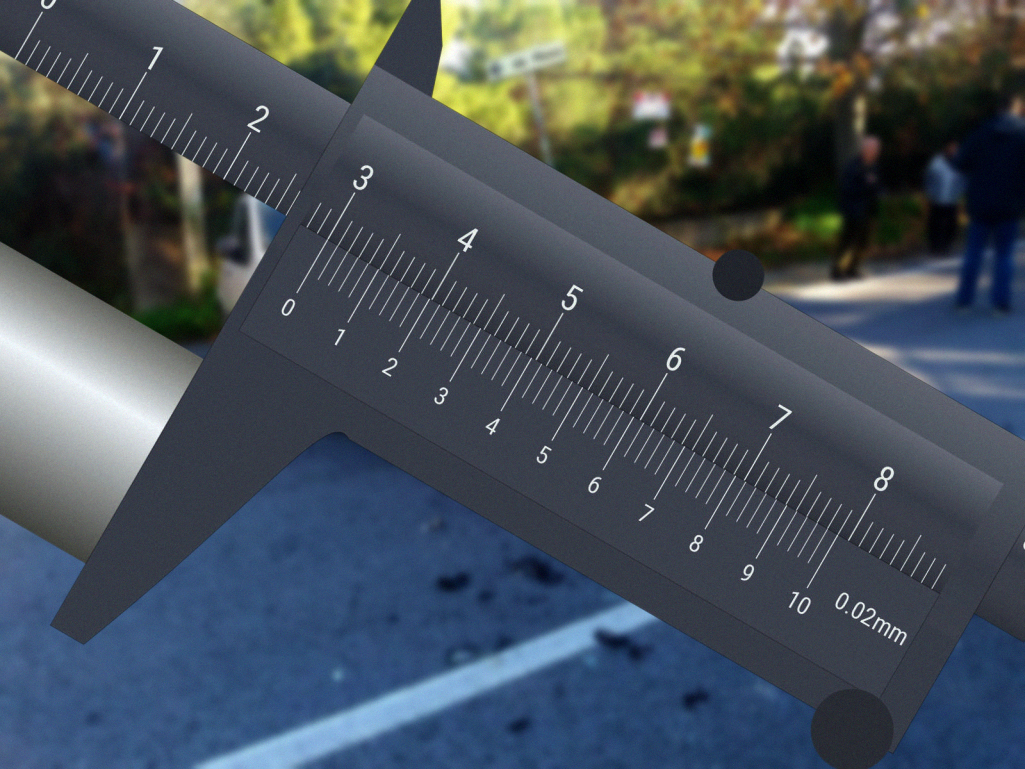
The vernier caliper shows 30.0 mm
